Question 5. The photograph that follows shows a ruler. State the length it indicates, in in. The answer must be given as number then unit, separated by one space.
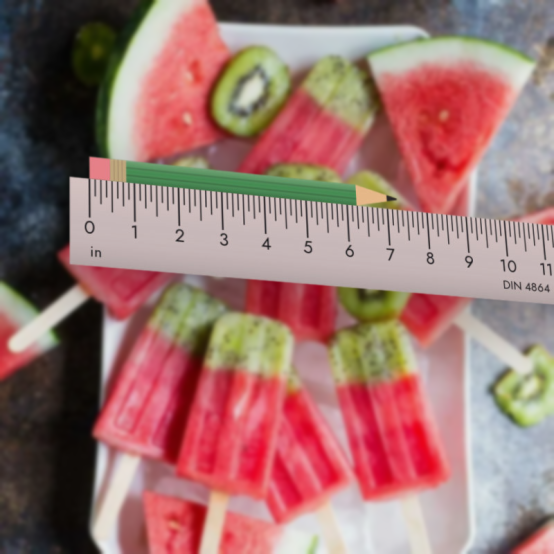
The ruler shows 7.25 in
